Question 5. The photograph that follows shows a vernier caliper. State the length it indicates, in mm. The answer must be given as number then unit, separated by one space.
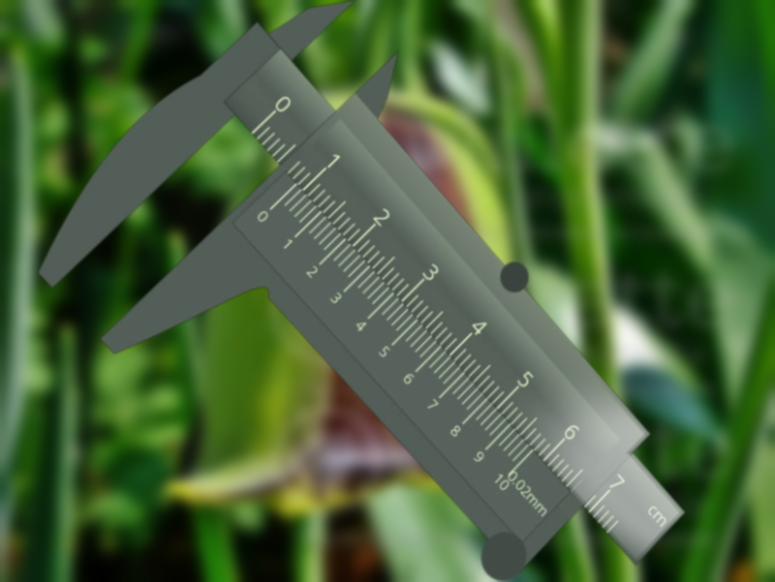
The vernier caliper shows 8.8 mm
